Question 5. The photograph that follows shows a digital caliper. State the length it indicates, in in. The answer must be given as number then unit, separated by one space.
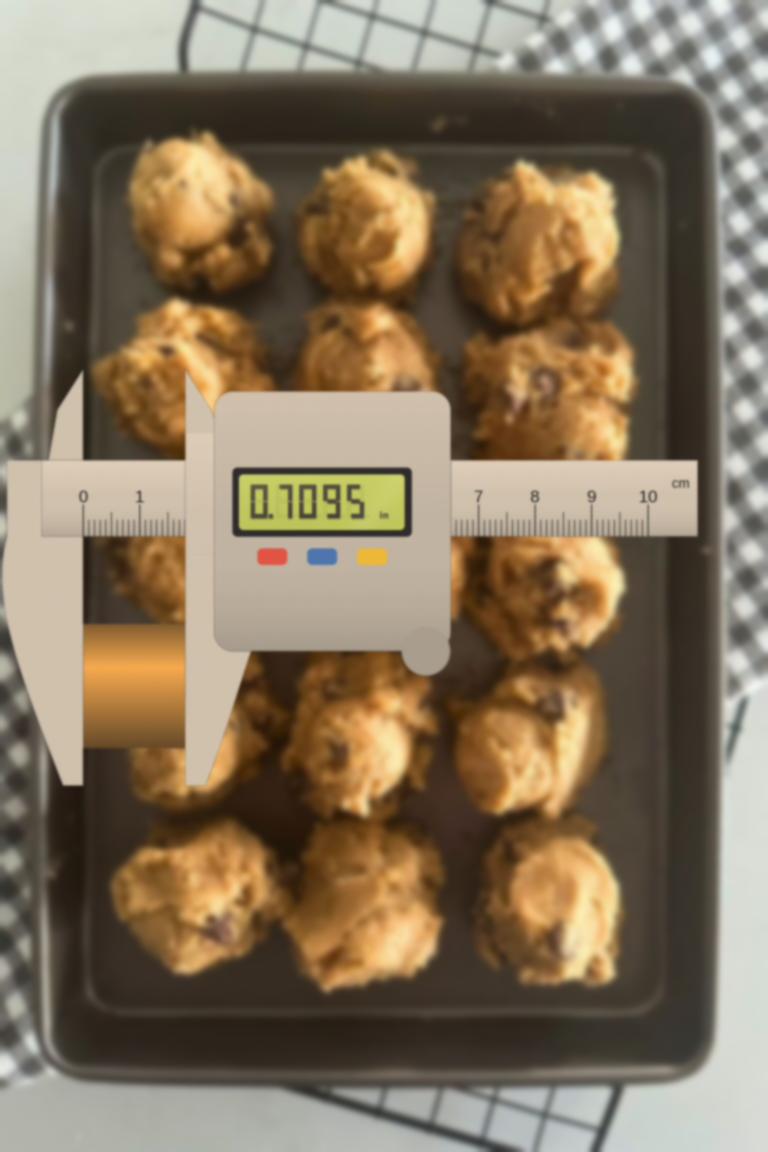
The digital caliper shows 0.7095 in
